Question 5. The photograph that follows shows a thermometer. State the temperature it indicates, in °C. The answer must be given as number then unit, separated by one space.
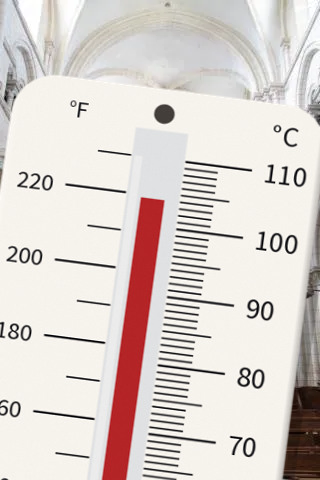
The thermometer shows 104 °C
